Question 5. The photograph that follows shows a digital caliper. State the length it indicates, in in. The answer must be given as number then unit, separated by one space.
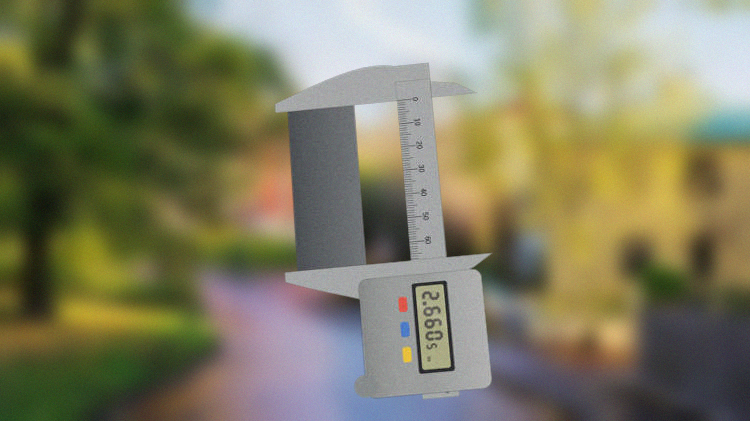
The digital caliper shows 2.6605 in
